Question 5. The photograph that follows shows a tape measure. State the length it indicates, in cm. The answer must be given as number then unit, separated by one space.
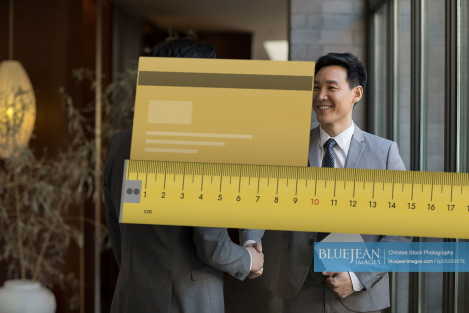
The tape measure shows 9.5 cm
